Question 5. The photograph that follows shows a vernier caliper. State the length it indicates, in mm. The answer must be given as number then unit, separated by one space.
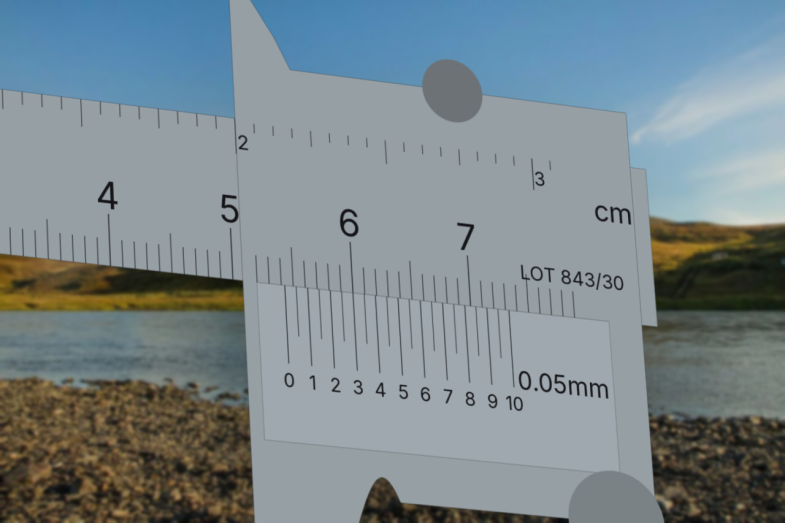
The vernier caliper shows 54.3 mm
